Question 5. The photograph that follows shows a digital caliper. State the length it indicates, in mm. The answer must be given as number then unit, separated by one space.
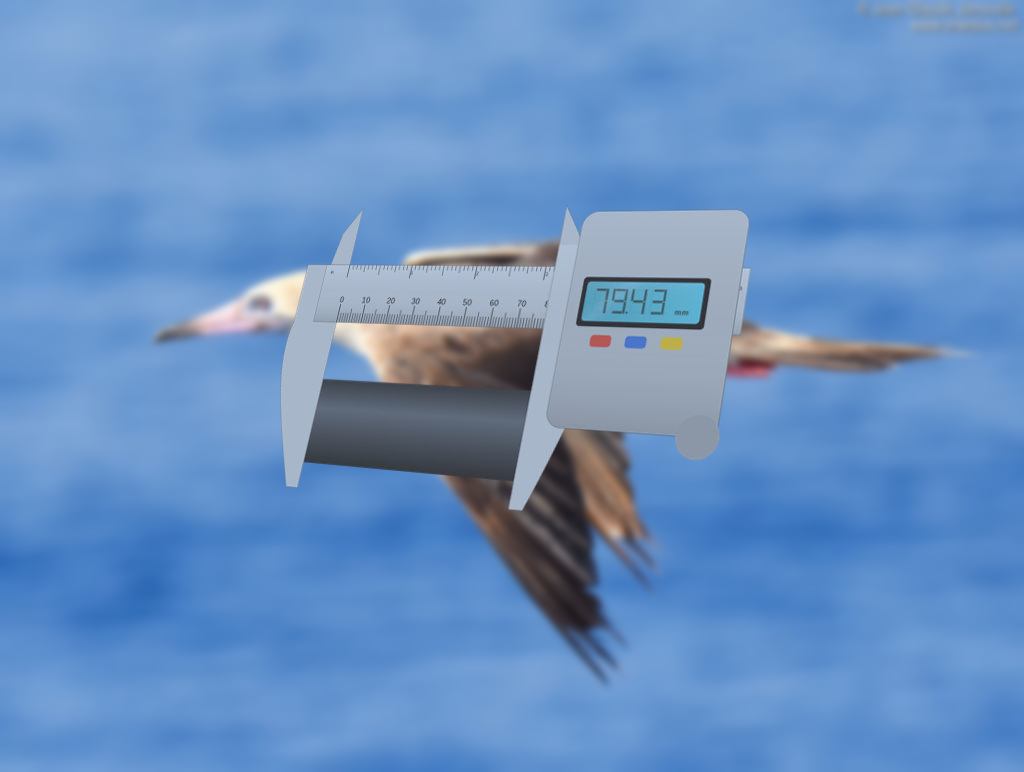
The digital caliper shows 79.43 mm
